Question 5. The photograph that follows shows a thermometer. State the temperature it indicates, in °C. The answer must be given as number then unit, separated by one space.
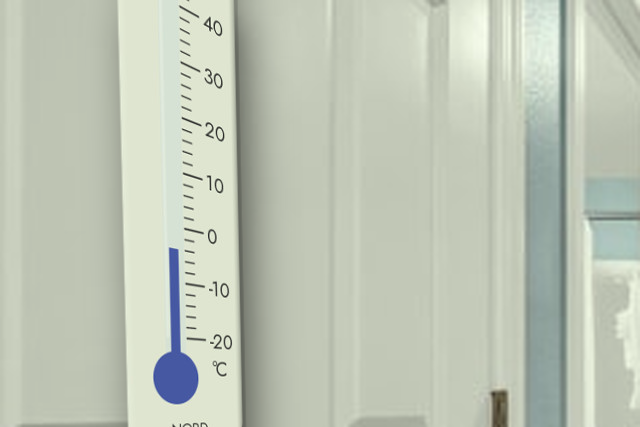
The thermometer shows -4 °C
